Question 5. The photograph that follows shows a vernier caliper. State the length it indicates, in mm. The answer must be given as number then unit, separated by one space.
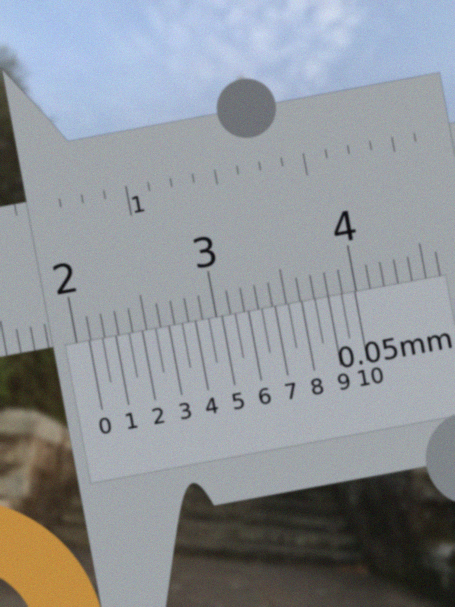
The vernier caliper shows 20.9 mm
